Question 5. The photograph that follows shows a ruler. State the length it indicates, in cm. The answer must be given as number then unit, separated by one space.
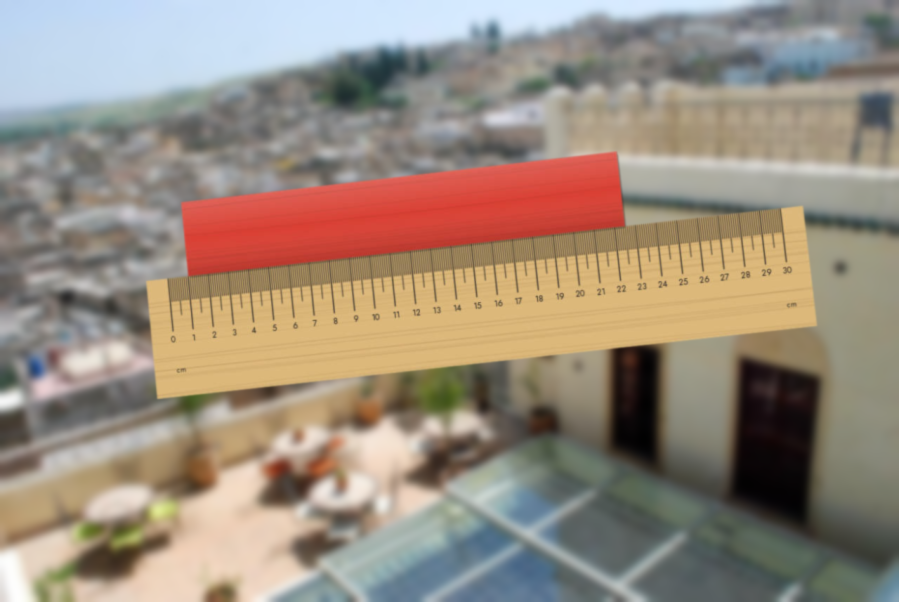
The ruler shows 21.5 cm
